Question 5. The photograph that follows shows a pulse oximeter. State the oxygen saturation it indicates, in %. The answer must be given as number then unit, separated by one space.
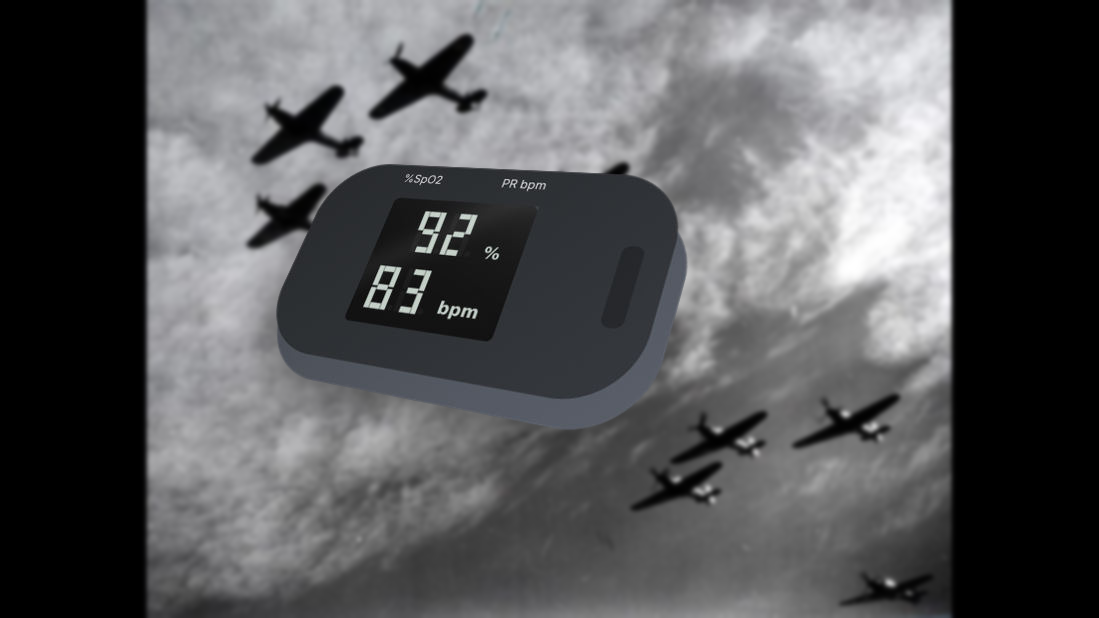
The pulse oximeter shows 92 %
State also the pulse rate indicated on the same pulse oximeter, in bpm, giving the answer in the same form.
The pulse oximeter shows 83 bpm
